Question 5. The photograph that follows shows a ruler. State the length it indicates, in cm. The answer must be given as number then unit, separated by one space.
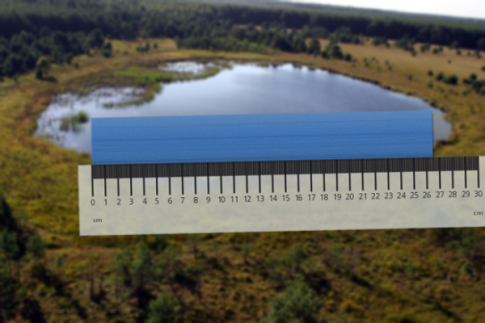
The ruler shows 26.5 cm
